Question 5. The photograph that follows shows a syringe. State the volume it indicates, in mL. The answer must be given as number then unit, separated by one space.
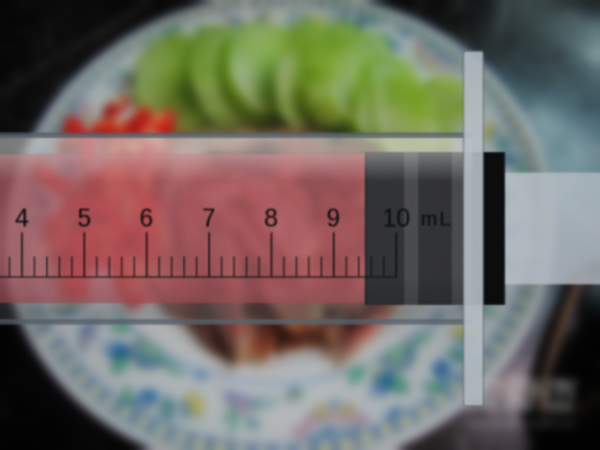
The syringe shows 9.5 mL
